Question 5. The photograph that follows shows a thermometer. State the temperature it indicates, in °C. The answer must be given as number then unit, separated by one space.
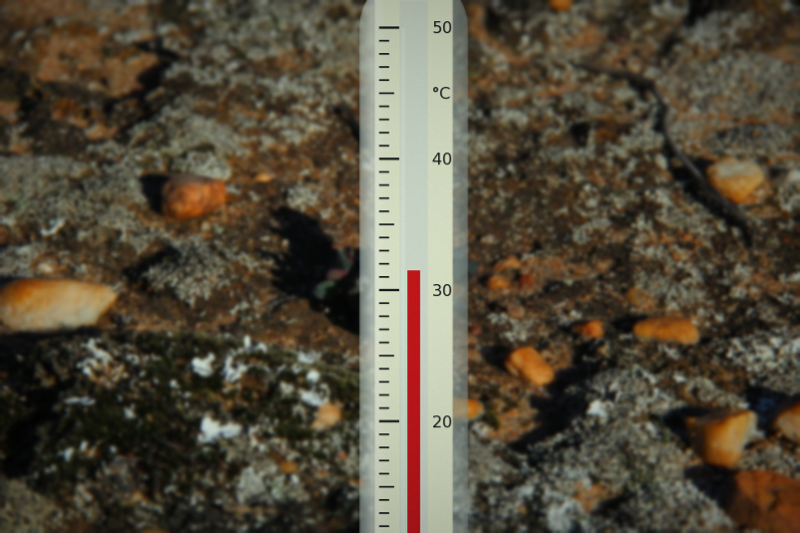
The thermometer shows 31.5 °C
